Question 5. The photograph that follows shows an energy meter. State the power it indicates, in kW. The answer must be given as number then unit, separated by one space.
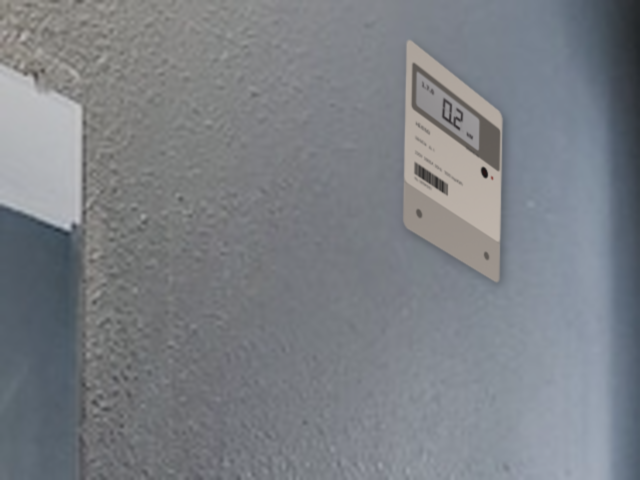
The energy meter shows 0.2 kW
